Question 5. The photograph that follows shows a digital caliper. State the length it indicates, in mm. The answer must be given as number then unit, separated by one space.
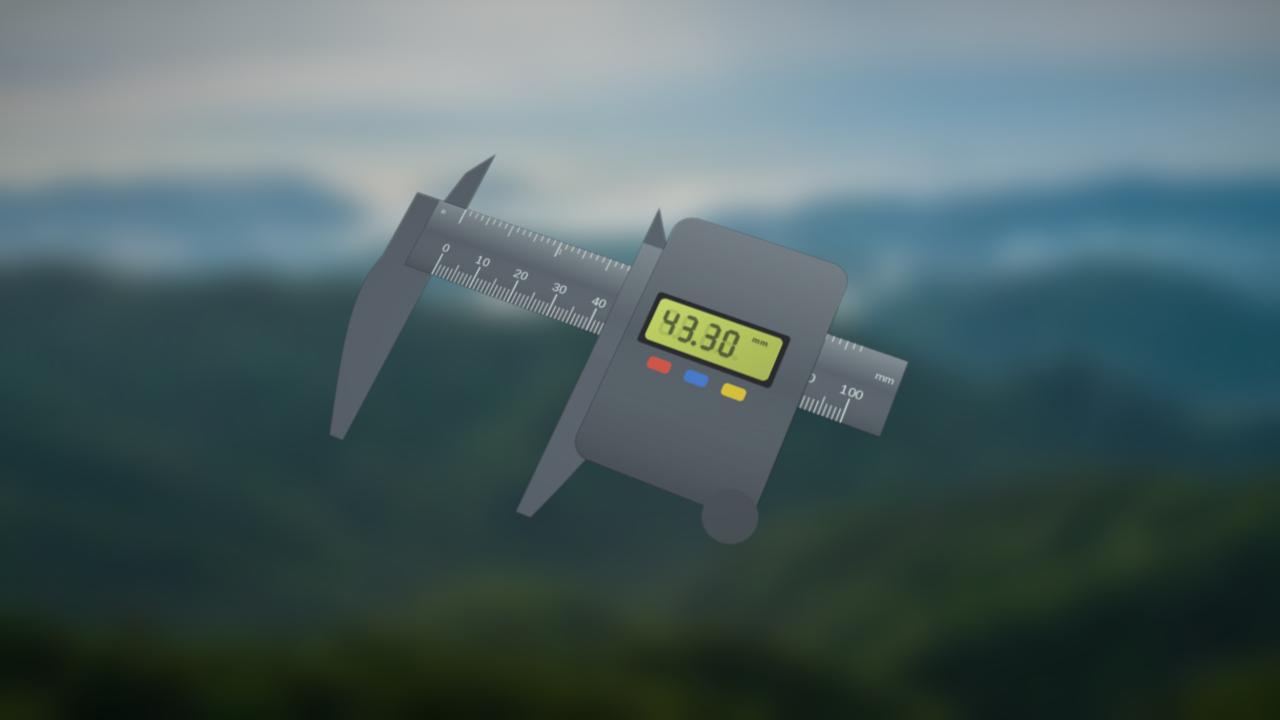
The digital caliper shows 43.30 mm
